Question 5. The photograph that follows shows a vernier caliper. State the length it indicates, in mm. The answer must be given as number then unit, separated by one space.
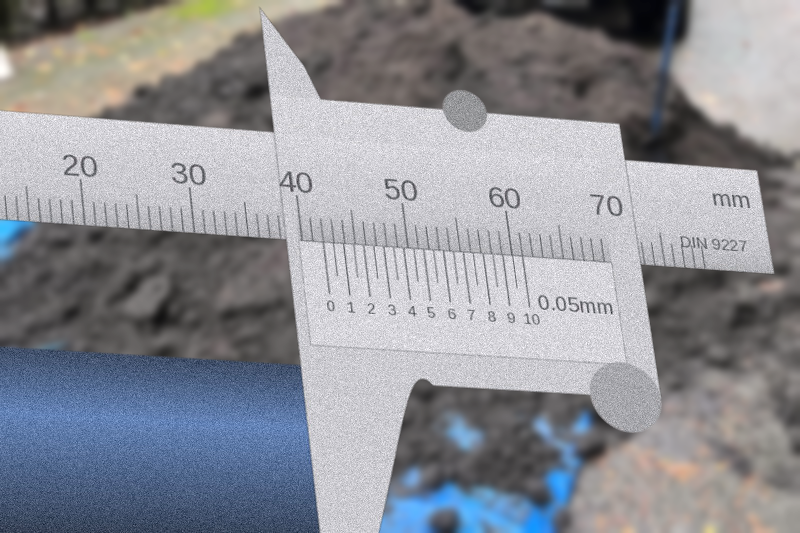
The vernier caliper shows 42.0 mm
